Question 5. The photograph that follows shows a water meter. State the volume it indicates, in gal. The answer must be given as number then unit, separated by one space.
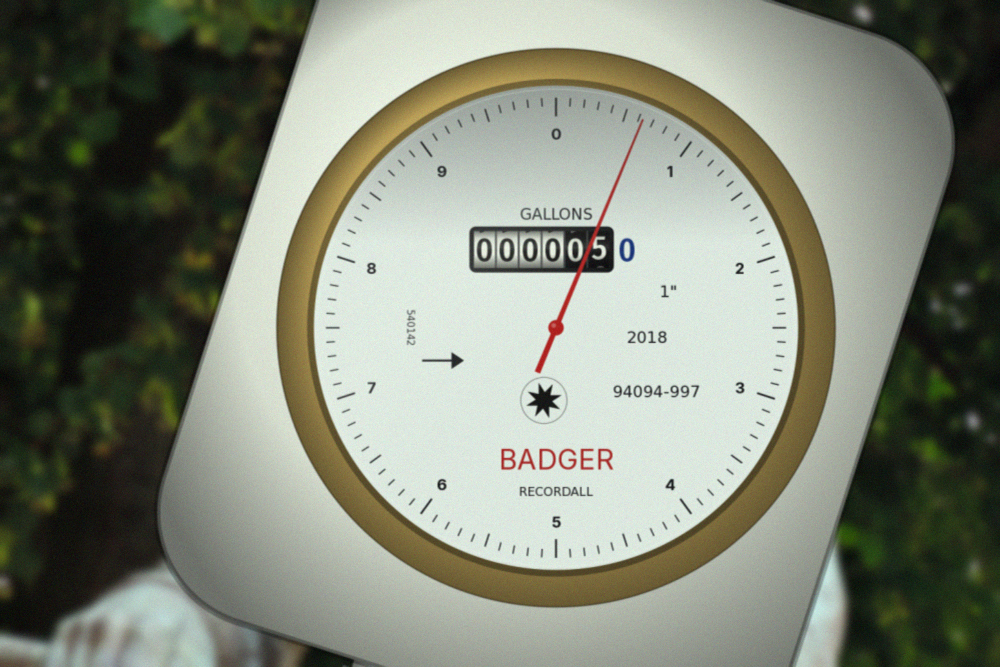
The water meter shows 50.6 gal
